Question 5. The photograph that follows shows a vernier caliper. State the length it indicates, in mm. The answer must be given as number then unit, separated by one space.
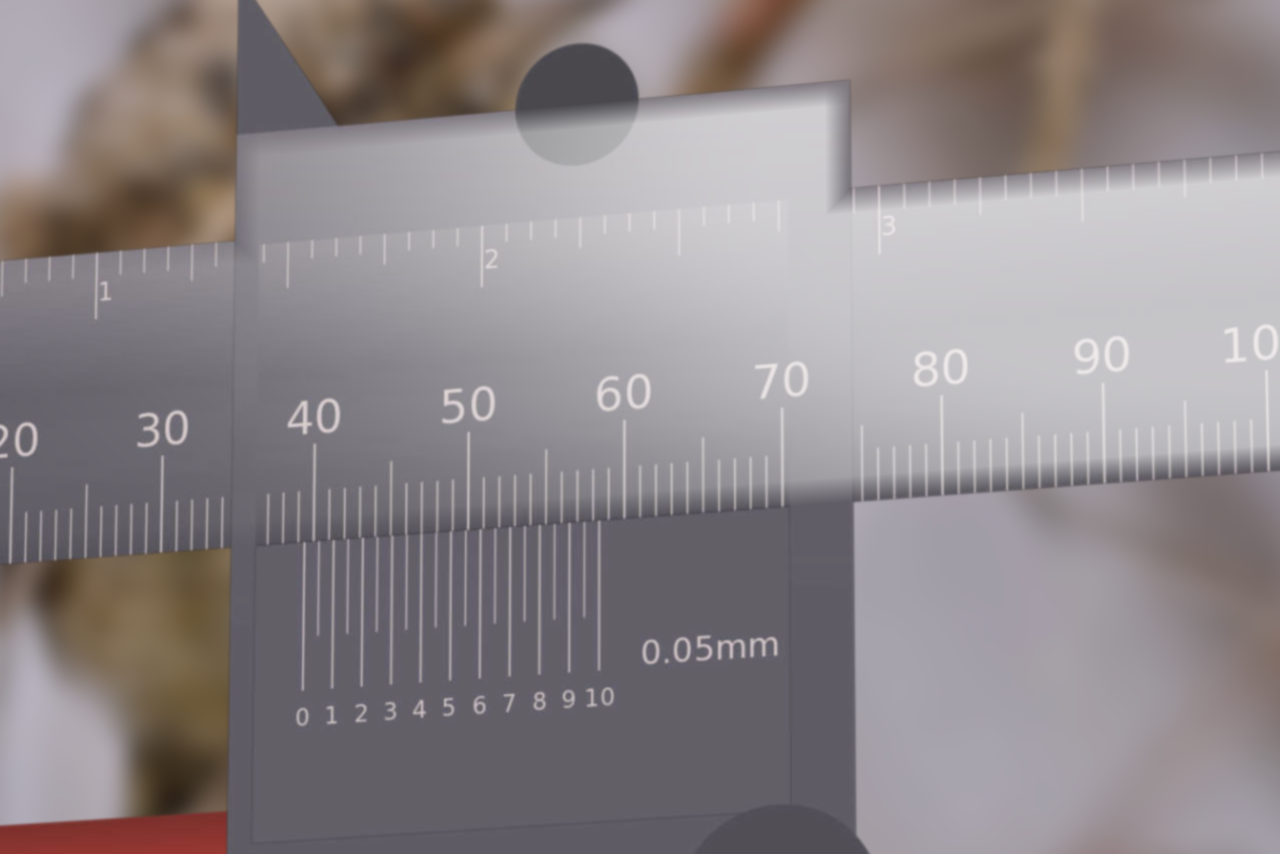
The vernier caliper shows 39.4 mm
